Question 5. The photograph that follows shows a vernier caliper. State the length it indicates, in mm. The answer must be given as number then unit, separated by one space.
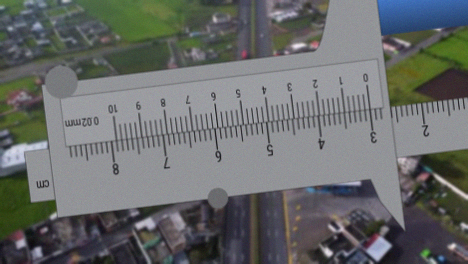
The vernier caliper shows 30.0 mm
